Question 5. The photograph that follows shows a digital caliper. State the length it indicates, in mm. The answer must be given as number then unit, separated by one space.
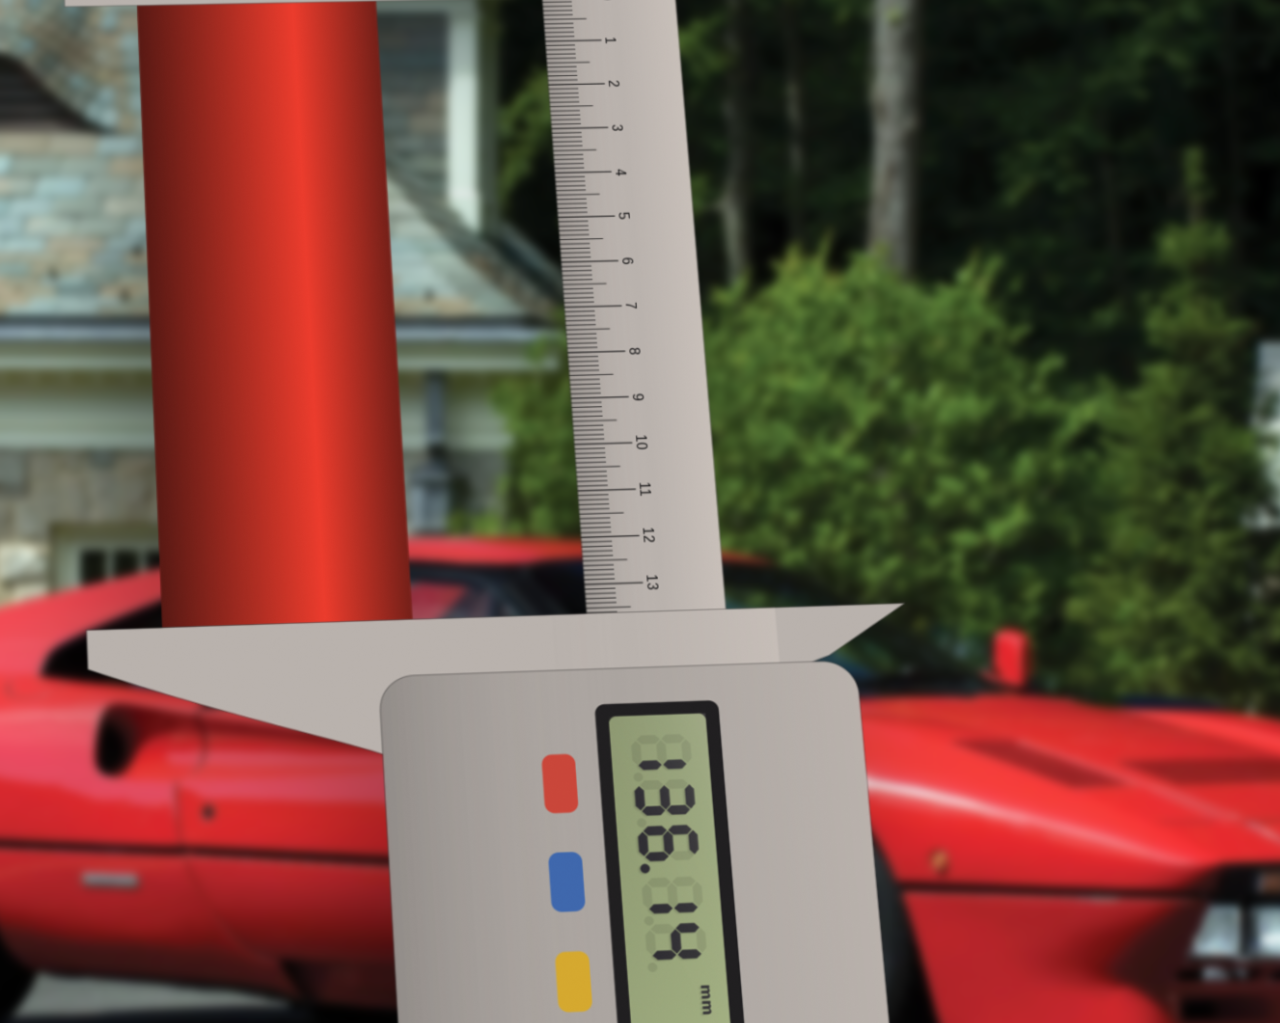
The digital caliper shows 136.14 mm
